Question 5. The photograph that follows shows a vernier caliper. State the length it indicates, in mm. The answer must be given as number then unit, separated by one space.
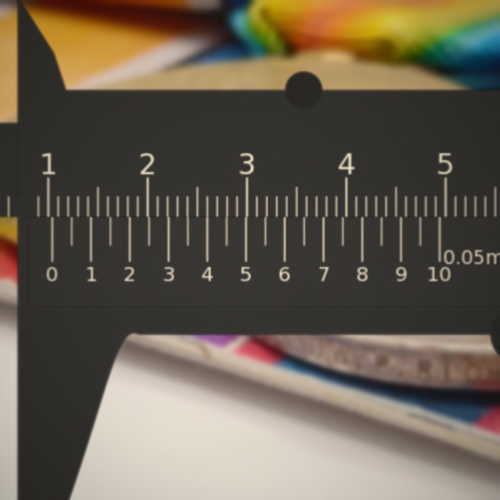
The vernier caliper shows 10.4 mm
